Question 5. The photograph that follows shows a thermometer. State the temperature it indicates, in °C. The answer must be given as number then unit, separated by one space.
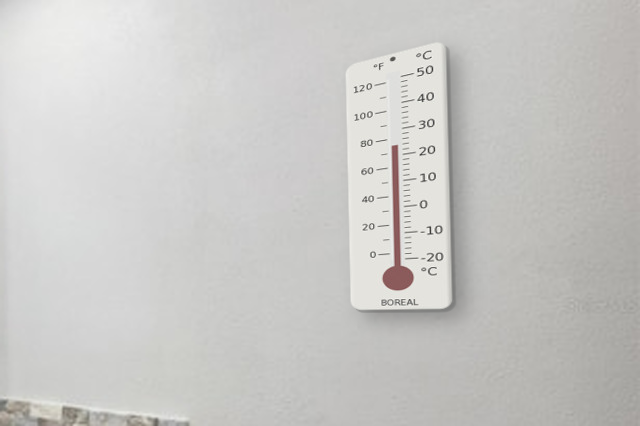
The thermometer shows 24 °C
